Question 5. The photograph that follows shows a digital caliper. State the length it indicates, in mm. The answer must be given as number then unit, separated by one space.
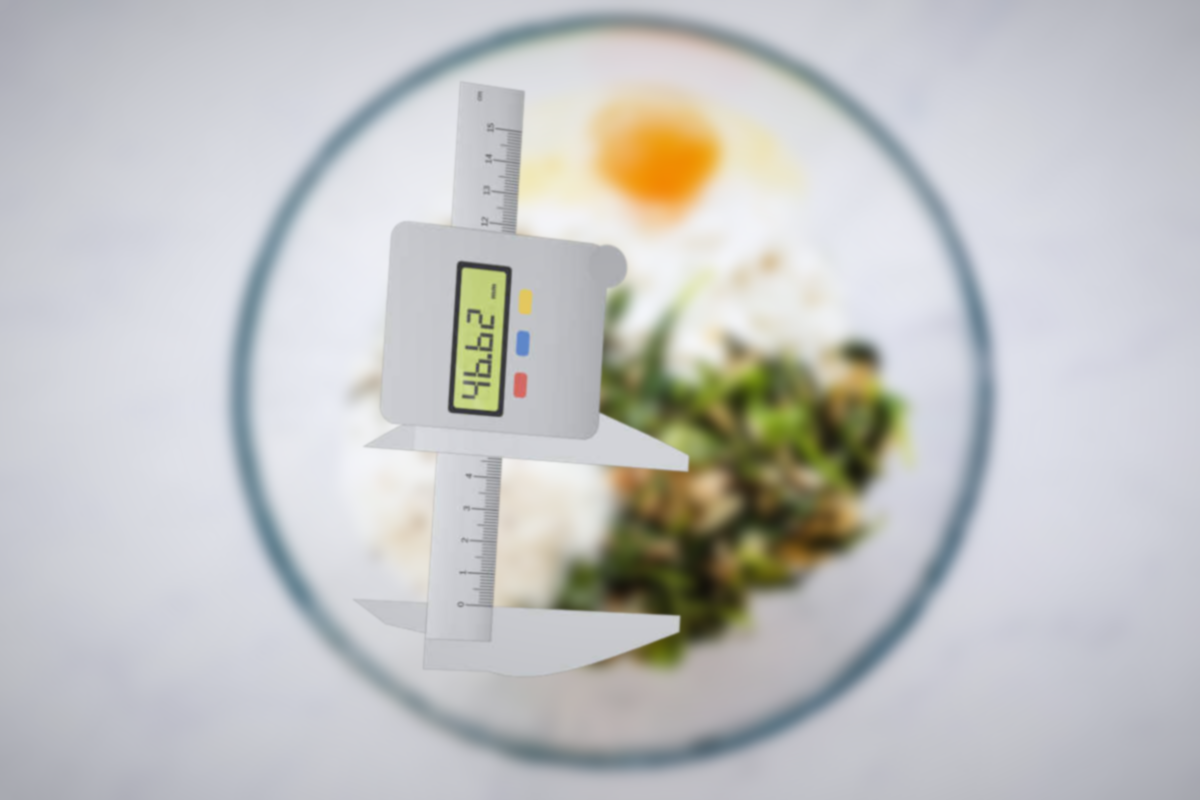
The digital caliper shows 46.62 mm
